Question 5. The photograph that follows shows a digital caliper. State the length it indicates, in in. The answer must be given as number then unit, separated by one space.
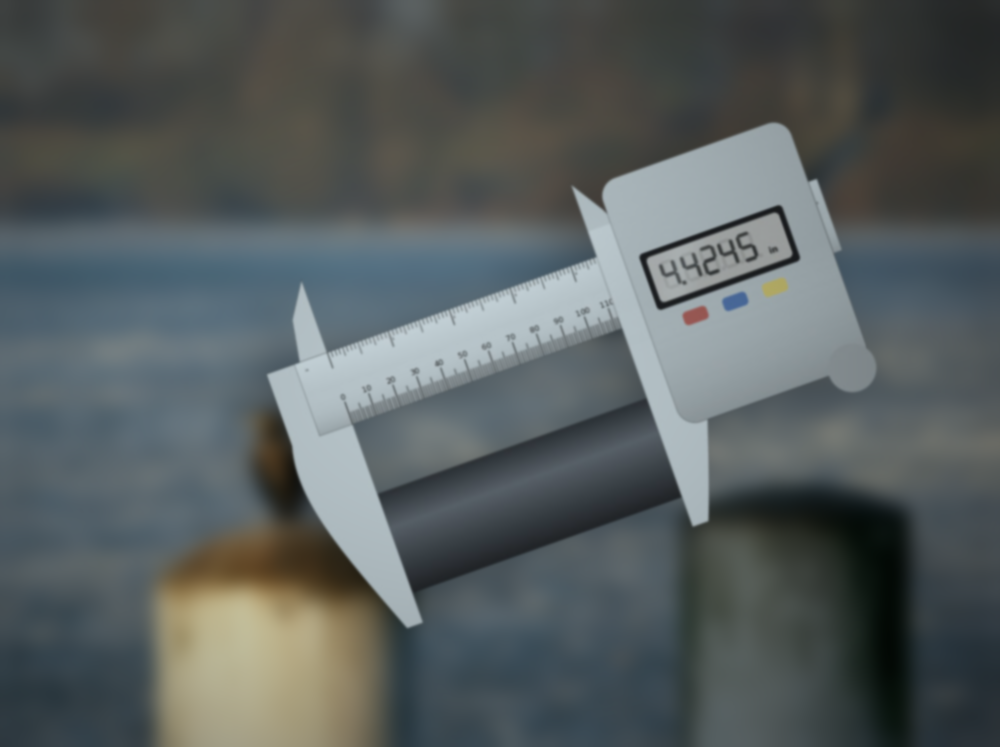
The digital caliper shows 4.4245 in
